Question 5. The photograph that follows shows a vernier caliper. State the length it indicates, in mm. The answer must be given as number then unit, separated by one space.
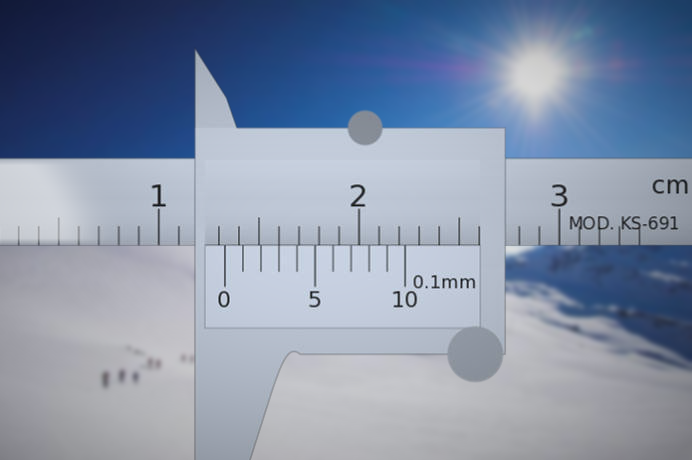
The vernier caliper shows 13.3 mm
